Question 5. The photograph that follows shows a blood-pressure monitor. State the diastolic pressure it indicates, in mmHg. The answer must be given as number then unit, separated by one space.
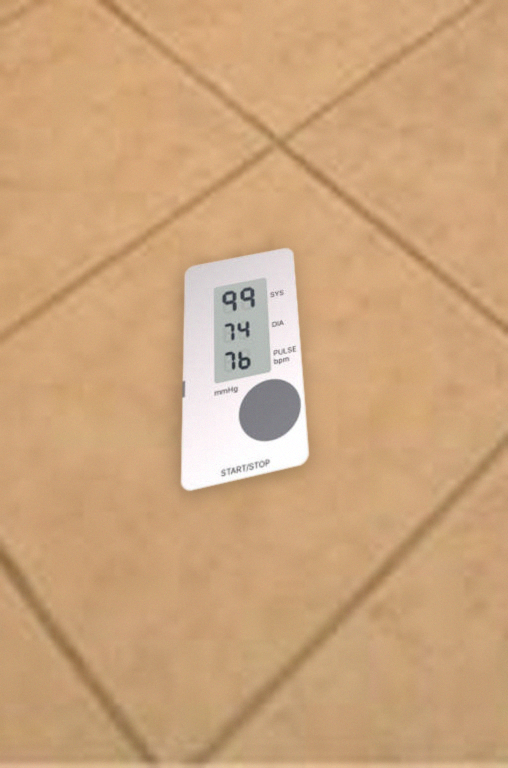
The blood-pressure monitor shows 74 mmHg
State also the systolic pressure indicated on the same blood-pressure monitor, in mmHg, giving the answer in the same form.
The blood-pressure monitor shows 99 mmHg
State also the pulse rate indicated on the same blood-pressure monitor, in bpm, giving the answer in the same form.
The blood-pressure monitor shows 76 bpm
